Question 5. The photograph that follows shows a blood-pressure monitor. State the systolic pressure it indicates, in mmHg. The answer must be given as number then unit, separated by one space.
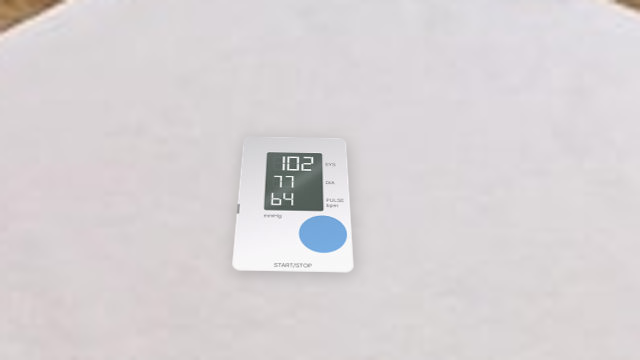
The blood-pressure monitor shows 102 mmHg
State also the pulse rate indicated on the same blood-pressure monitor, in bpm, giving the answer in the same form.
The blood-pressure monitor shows 64 bpm
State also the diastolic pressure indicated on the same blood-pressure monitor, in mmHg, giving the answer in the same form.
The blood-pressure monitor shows 77 mmHg
